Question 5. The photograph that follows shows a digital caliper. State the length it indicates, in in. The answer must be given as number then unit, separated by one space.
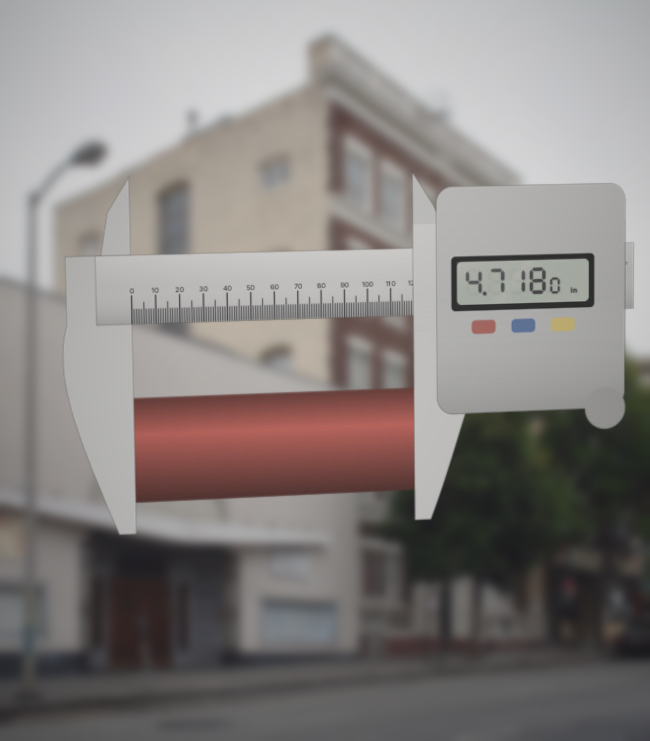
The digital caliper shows 4.7180 in
